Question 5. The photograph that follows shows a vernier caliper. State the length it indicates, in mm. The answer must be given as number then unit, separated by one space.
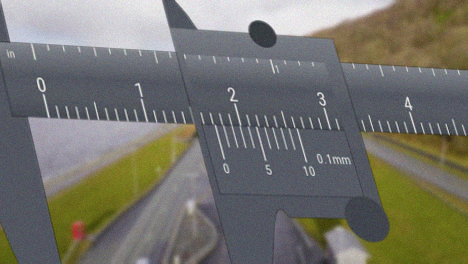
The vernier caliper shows 17.2 mm
